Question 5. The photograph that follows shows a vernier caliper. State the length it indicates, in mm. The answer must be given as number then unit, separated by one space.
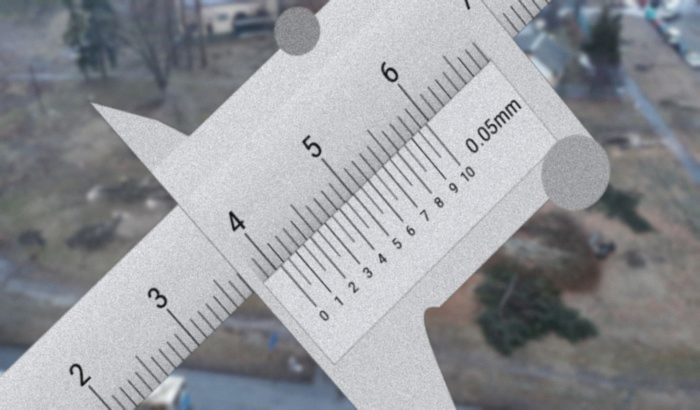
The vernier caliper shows 40.6 mm
